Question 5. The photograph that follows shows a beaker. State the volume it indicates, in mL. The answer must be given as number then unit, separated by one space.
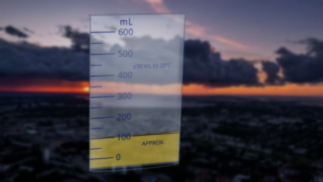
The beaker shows 100 mL
